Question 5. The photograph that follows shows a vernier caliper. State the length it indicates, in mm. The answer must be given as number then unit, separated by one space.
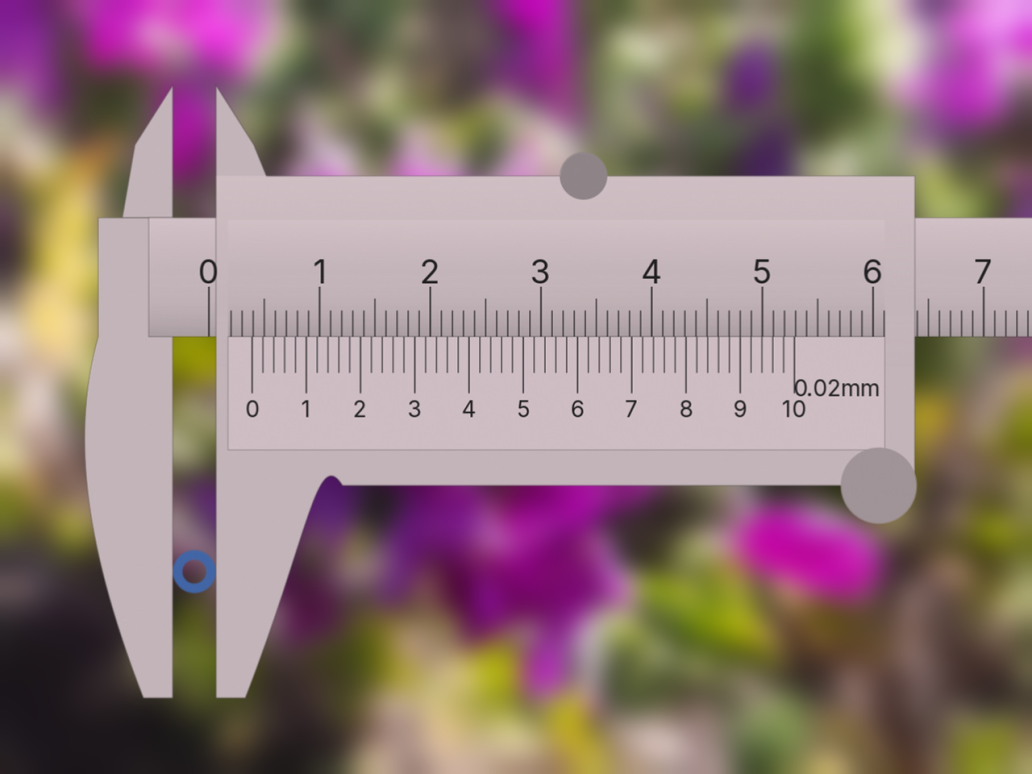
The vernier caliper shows 3.9 mm
